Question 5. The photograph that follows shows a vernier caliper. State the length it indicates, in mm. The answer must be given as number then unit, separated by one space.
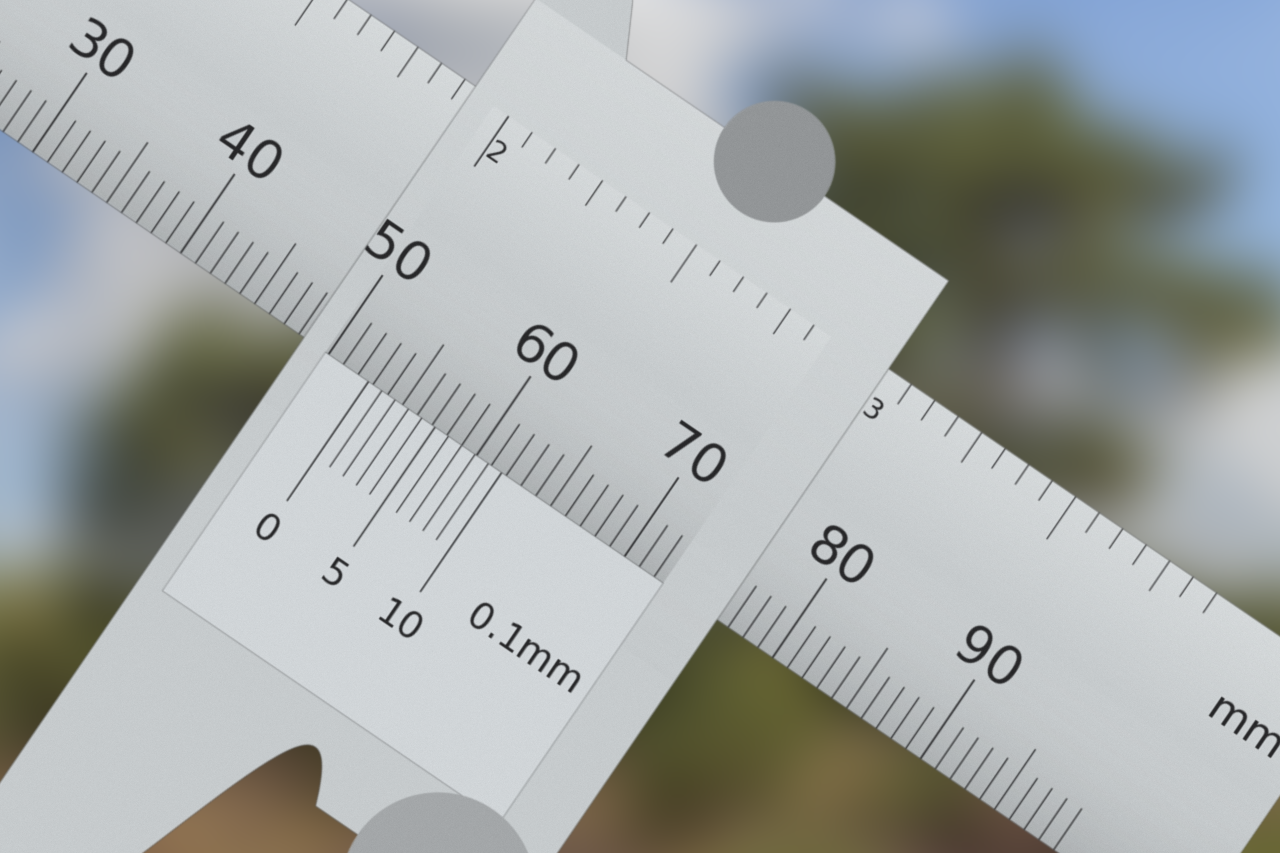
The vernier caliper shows 52.7 mm
